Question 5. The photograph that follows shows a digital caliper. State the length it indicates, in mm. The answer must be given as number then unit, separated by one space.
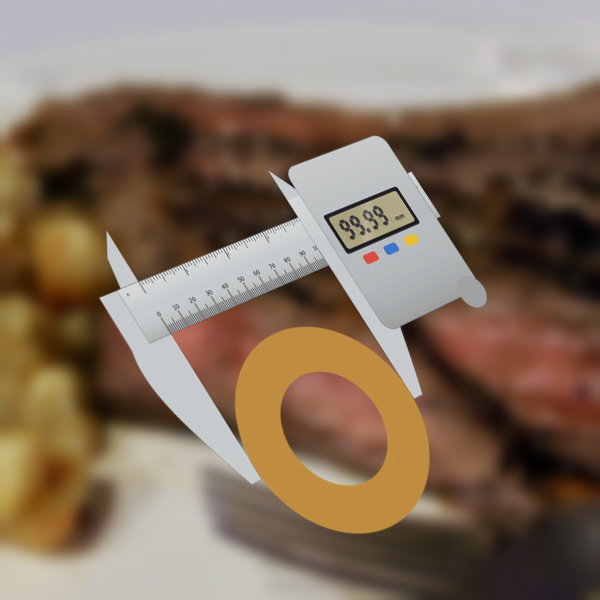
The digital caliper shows 99.99 mm
